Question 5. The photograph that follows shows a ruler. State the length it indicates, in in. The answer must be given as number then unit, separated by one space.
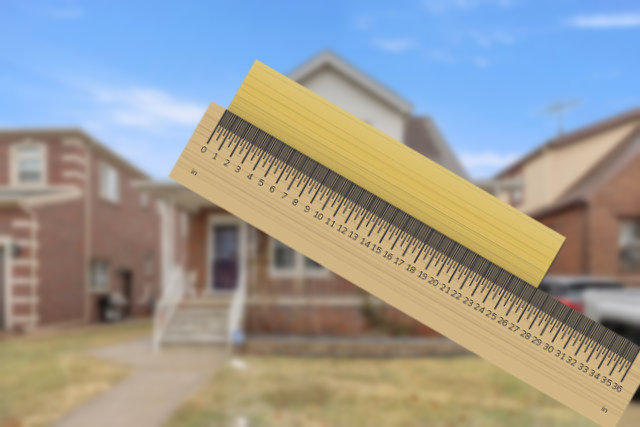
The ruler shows 27 in
